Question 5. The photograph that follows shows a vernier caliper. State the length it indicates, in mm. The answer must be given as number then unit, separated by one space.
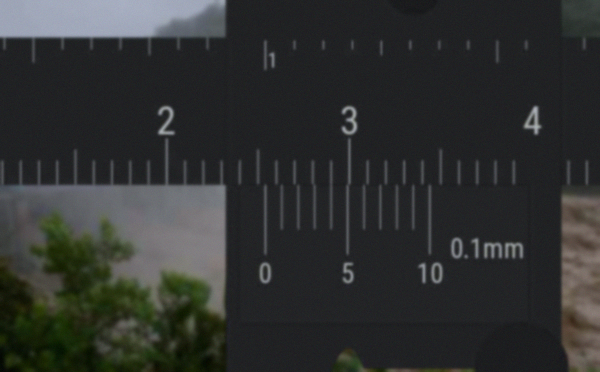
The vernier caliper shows 25.4 mm
